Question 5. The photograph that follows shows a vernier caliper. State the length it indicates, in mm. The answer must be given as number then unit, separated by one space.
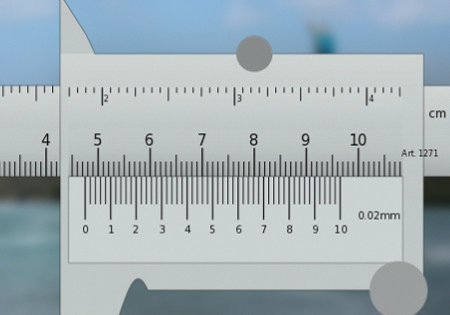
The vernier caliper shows 47.5 mm
